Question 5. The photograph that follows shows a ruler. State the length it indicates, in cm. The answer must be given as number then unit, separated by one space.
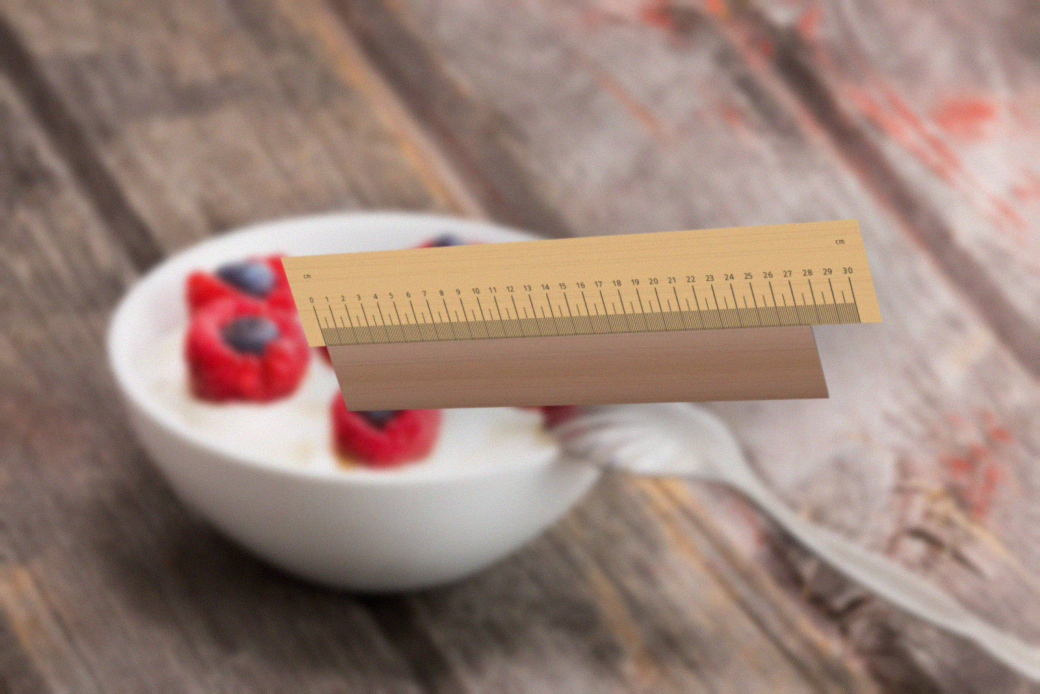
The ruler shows 27.5 cm
